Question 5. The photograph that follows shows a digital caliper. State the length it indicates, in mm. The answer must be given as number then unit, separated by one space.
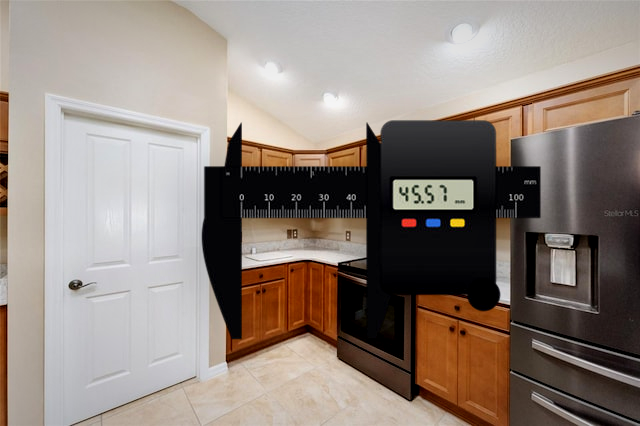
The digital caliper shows 45.57 mm
